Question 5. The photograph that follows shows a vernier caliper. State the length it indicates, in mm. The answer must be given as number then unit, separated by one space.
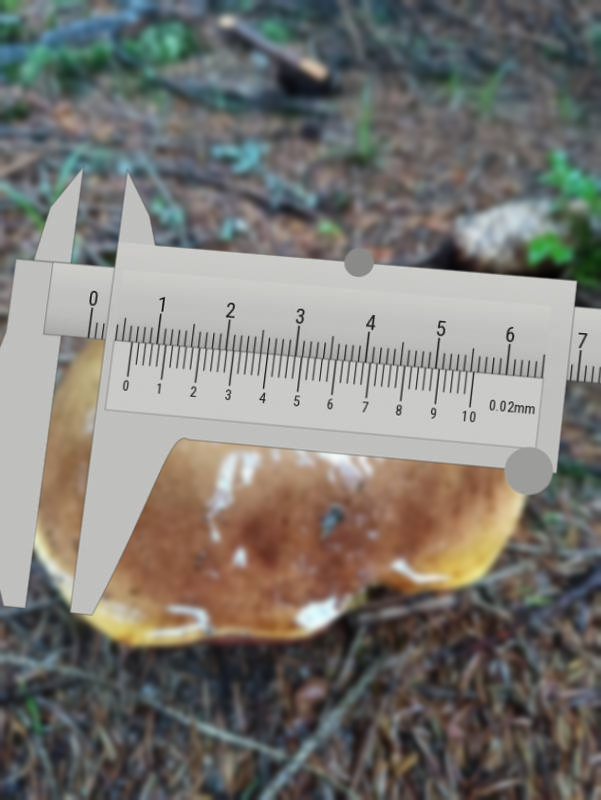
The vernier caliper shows 6.4 mm
